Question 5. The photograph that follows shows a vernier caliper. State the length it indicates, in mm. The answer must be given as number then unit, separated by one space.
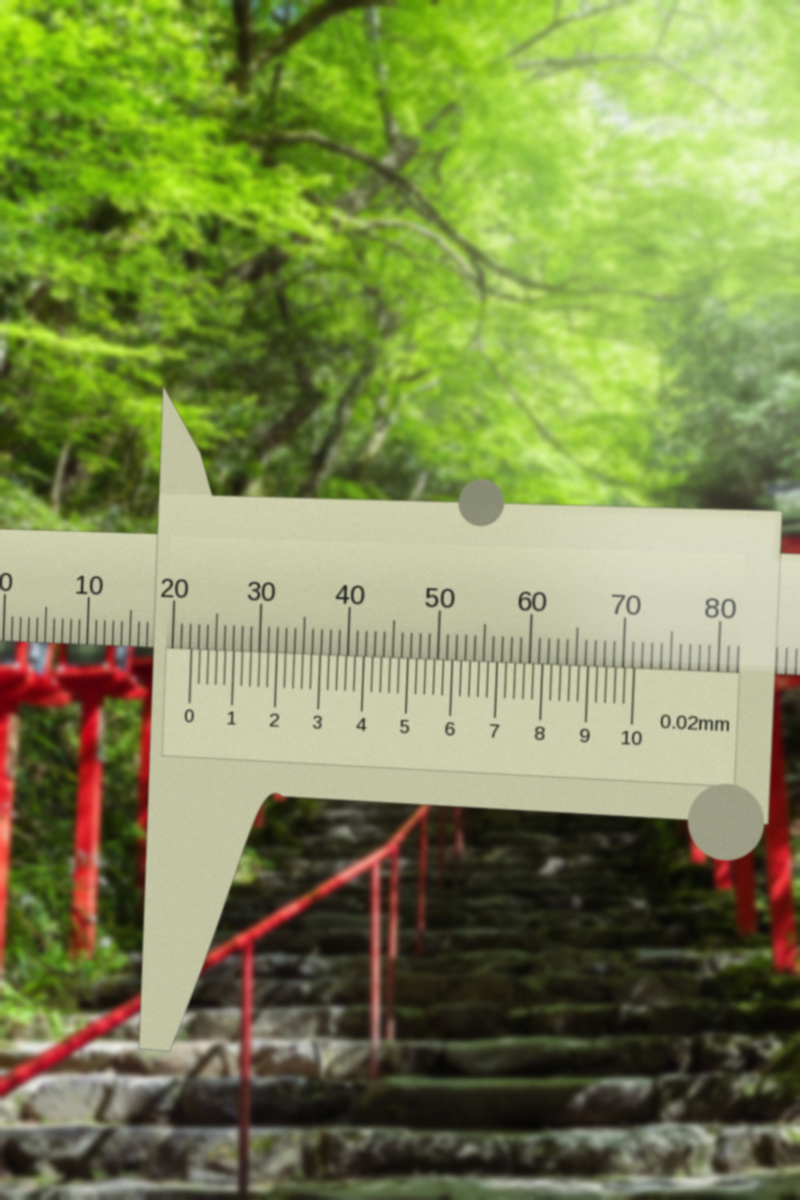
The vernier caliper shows 22.2 mm
